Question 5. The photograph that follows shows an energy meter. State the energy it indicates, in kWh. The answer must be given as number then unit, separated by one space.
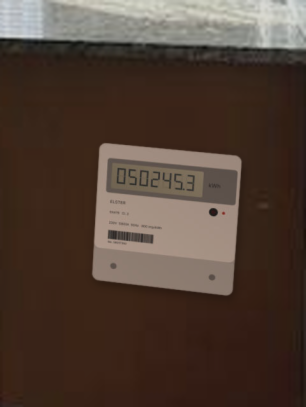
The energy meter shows 50245.3 kWh
